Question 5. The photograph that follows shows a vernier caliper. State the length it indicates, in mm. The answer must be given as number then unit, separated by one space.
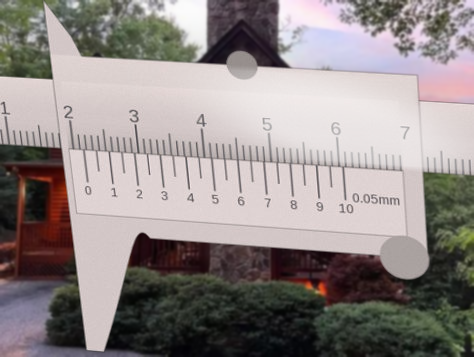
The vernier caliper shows 21.6 mm
